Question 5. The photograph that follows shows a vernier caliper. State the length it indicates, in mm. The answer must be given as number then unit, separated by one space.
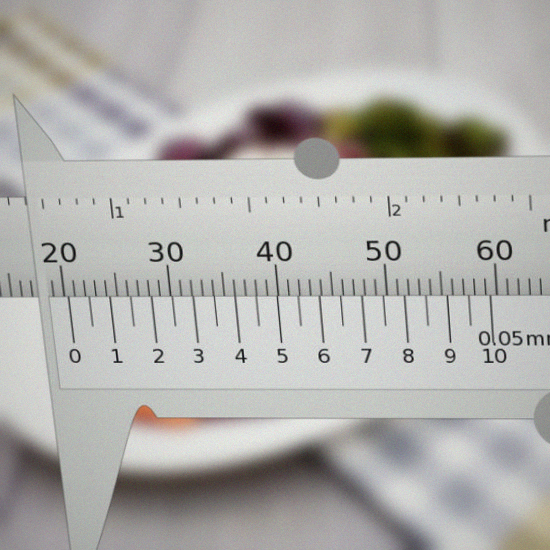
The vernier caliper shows 20.4 mm
